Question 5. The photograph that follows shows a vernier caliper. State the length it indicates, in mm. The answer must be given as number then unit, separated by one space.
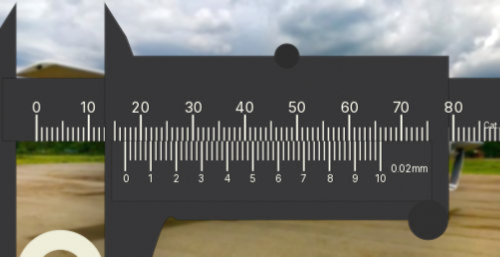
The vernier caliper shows 17.0 mm
